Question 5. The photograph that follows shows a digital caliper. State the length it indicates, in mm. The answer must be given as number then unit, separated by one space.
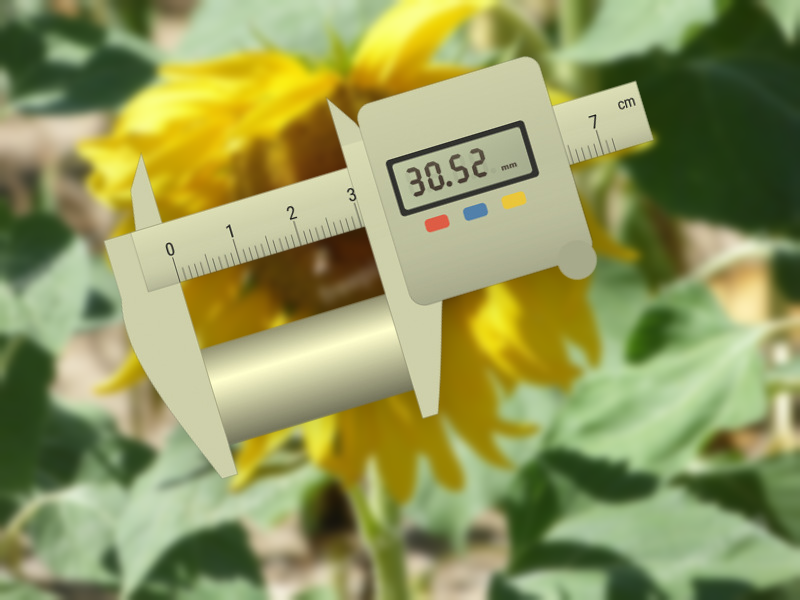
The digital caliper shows 30.52 mm
